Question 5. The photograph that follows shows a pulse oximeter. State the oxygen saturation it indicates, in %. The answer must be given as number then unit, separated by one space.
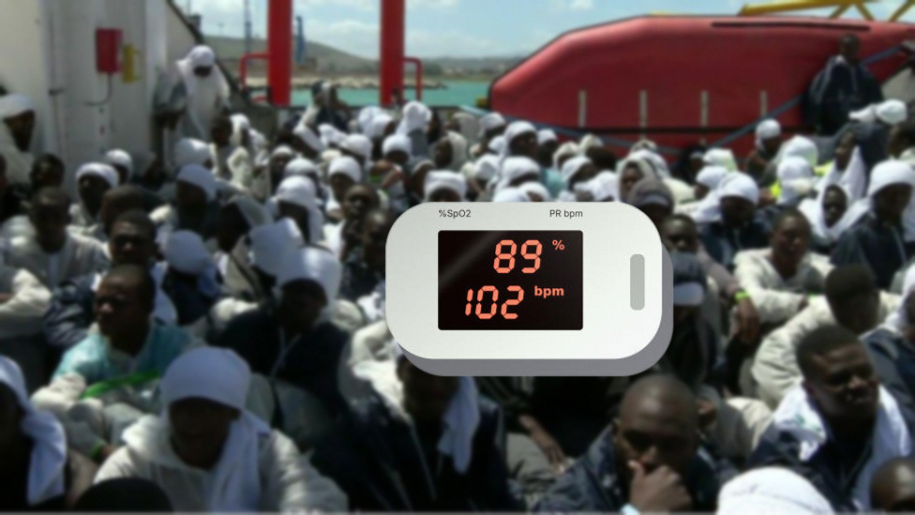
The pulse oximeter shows 89 %
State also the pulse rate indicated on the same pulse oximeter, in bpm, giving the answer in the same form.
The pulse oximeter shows 102 bpm
